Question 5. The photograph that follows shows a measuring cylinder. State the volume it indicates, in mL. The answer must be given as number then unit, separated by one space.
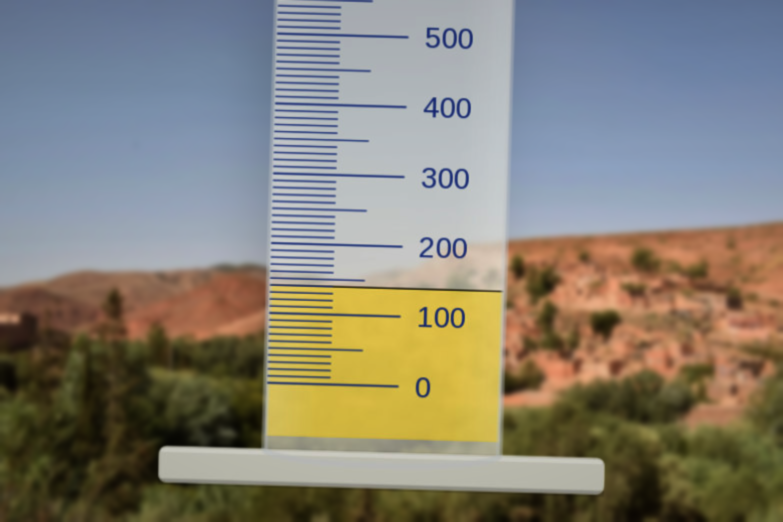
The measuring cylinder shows 140 mL
